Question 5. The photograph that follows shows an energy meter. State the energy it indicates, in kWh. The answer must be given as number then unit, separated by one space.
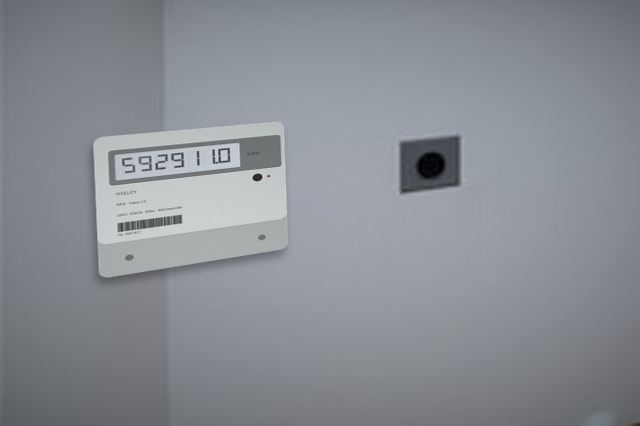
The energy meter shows 592911.0 kWh
